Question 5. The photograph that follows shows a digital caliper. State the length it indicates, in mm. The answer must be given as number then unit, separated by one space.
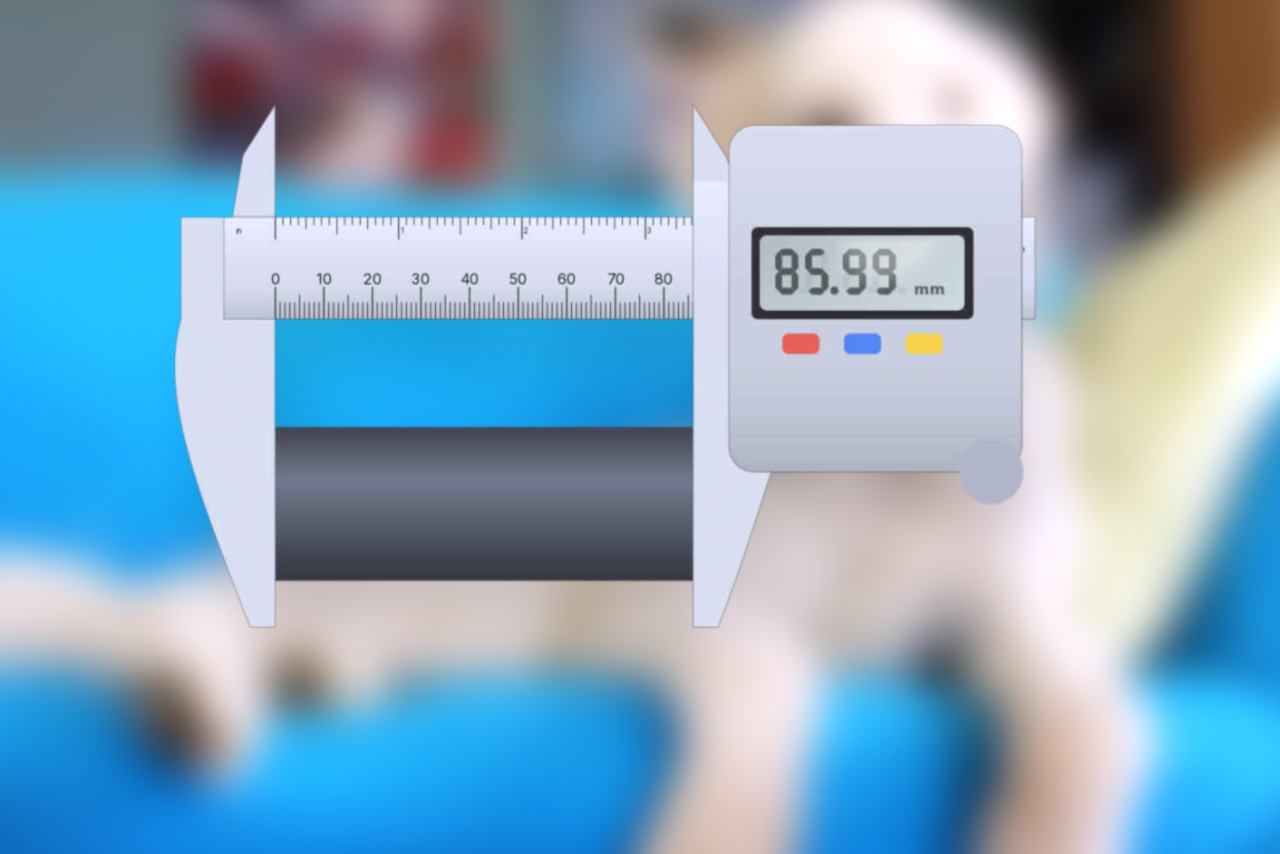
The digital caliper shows 85.99 mm
